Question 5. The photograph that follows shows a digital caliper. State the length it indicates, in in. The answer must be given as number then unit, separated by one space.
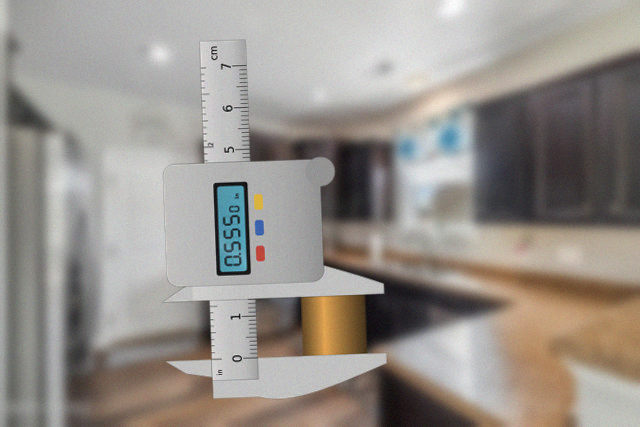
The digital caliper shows 0.5550 in
